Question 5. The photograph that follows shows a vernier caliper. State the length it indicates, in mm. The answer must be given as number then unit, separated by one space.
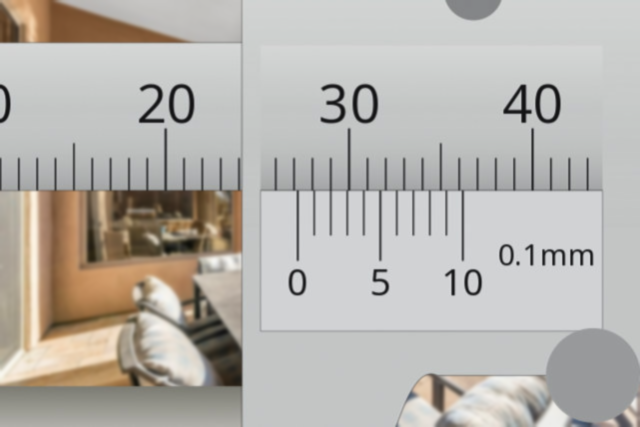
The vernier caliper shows 27.2 mm
